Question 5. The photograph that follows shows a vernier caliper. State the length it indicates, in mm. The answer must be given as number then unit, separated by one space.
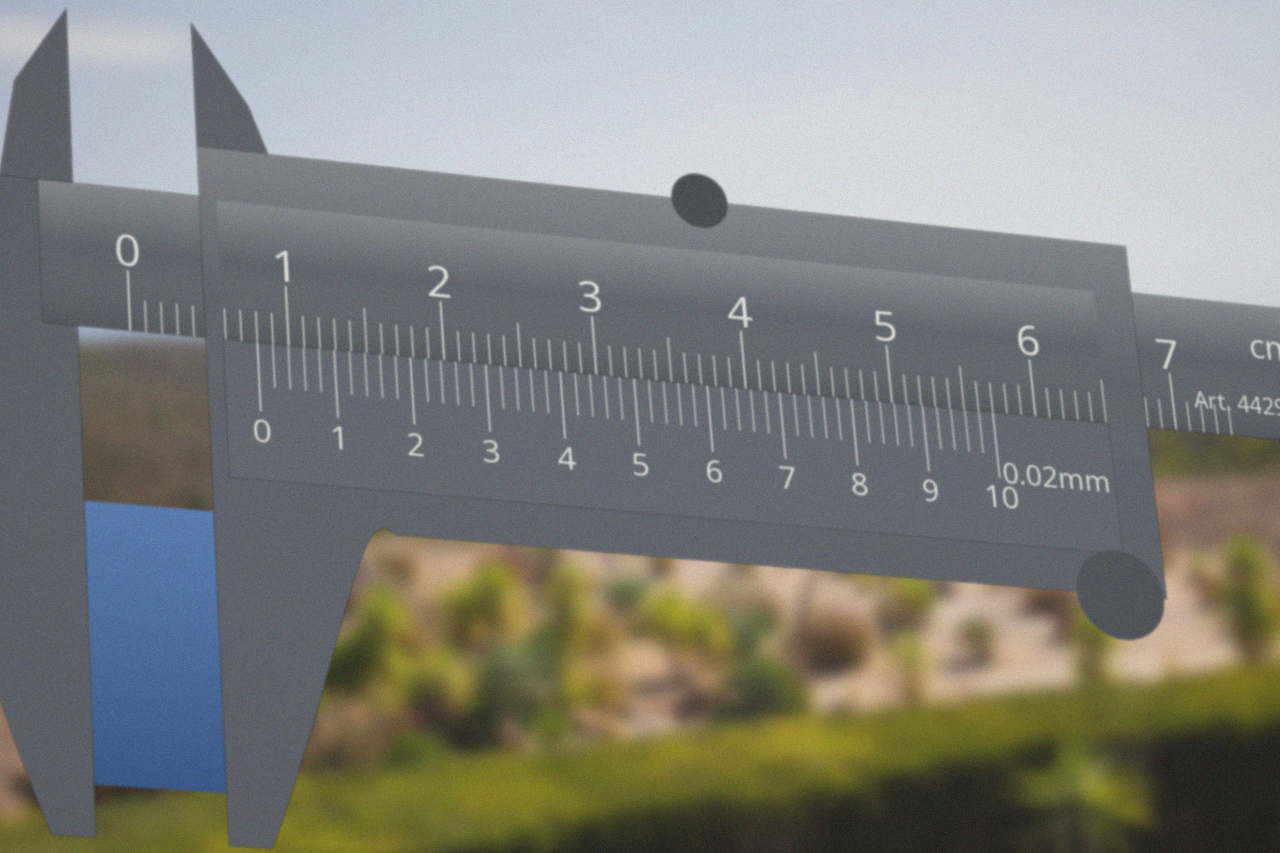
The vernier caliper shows 8.0 mm
